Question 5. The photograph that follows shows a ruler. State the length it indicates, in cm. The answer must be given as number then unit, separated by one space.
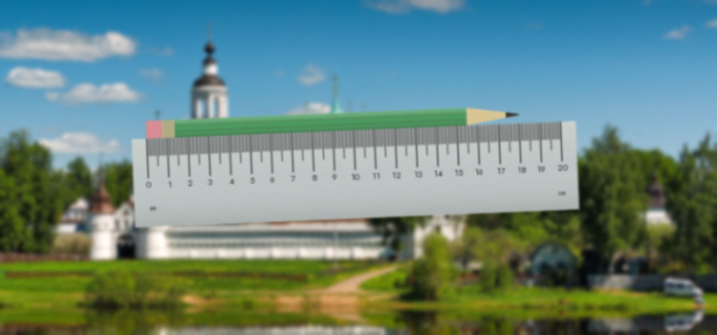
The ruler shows 18 cm
